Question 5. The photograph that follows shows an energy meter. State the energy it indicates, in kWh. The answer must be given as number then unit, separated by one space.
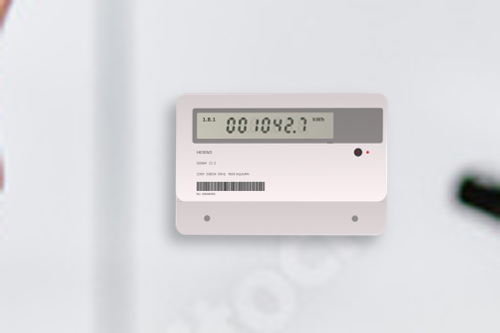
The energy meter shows 1042.7 kWh
